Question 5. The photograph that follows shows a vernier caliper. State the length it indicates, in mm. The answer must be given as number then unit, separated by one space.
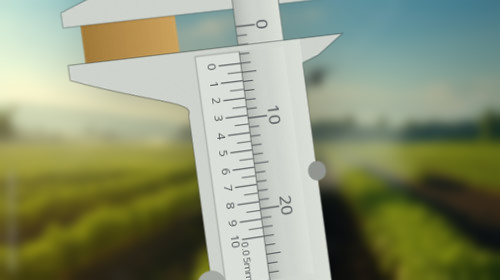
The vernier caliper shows 4.0 mm
